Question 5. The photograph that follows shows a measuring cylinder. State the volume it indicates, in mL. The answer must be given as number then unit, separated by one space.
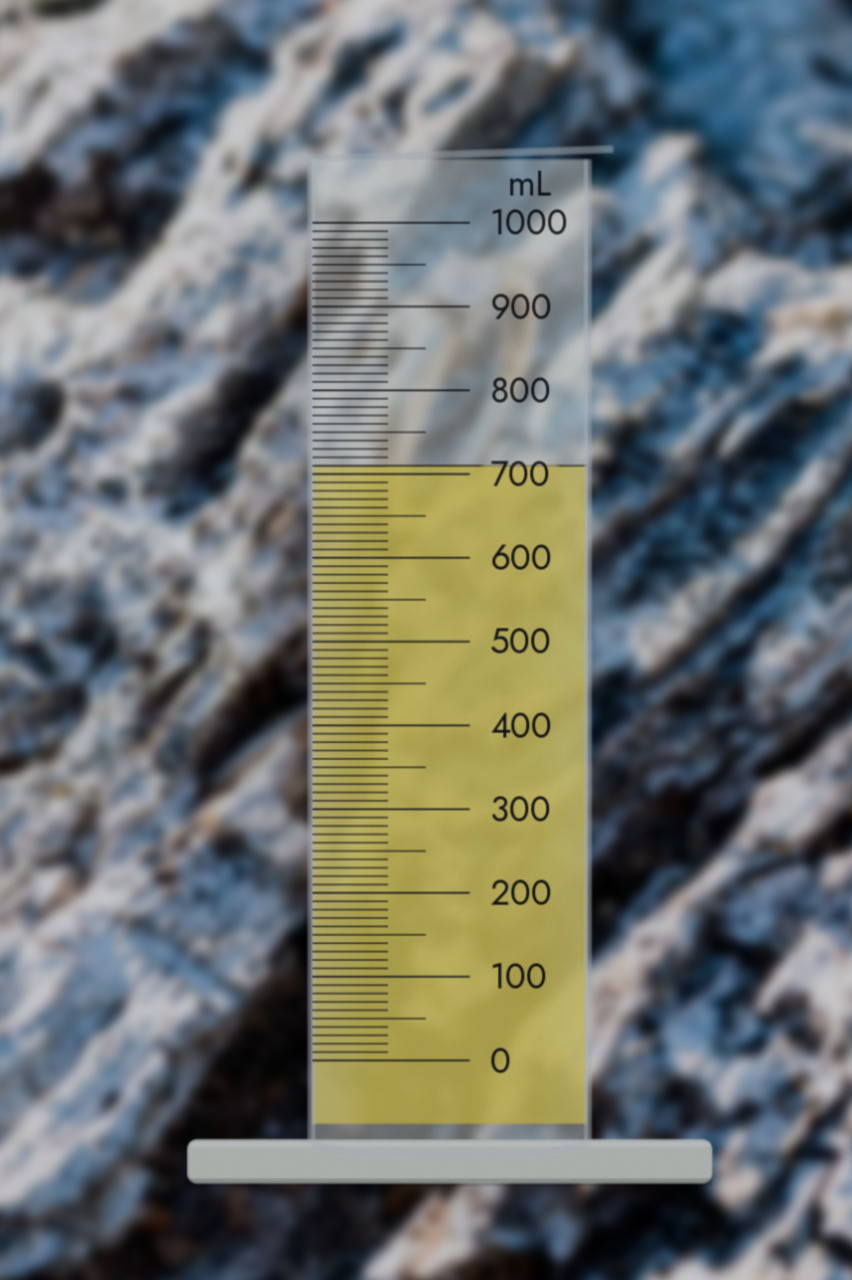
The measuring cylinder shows 710 mL
